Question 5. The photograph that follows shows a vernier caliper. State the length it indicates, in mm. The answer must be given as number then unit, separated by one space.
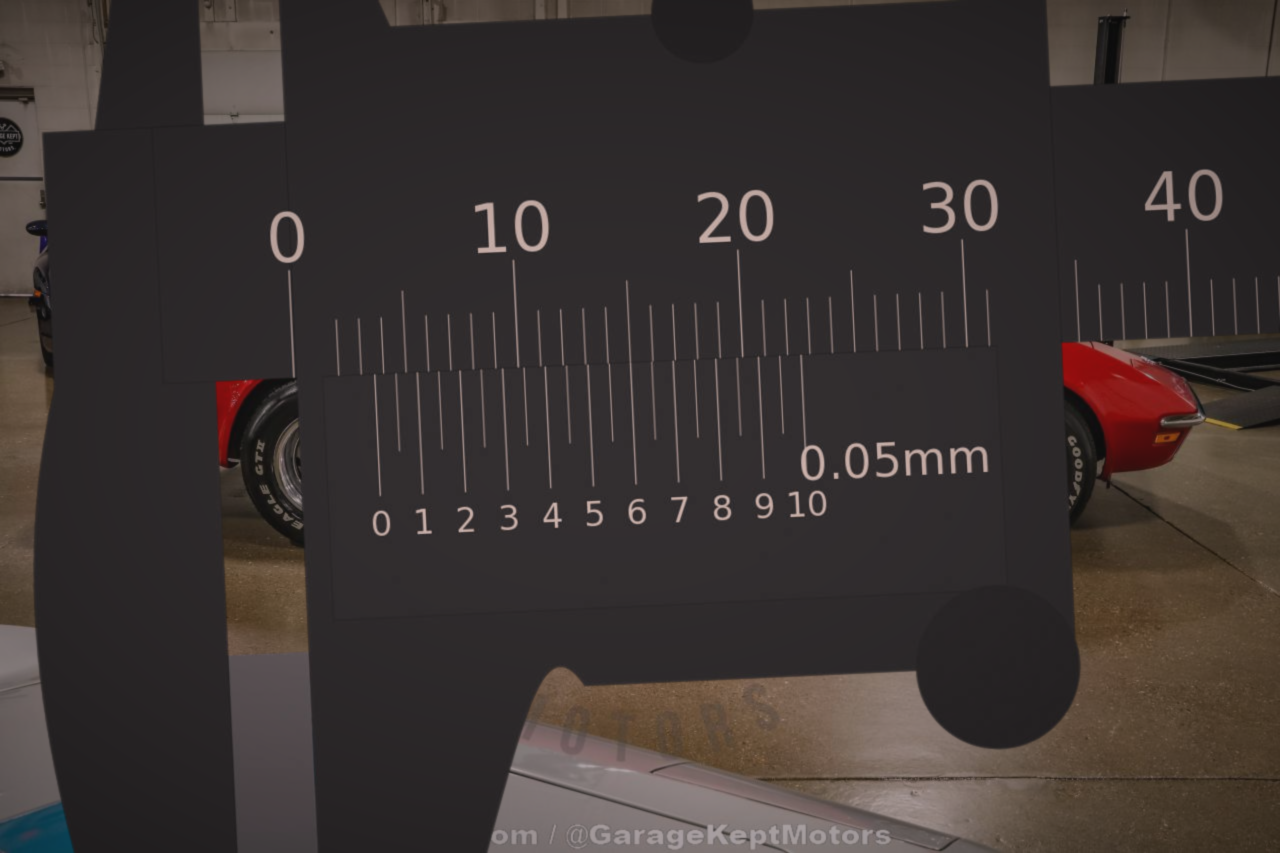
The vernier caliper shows 3.6 mm
